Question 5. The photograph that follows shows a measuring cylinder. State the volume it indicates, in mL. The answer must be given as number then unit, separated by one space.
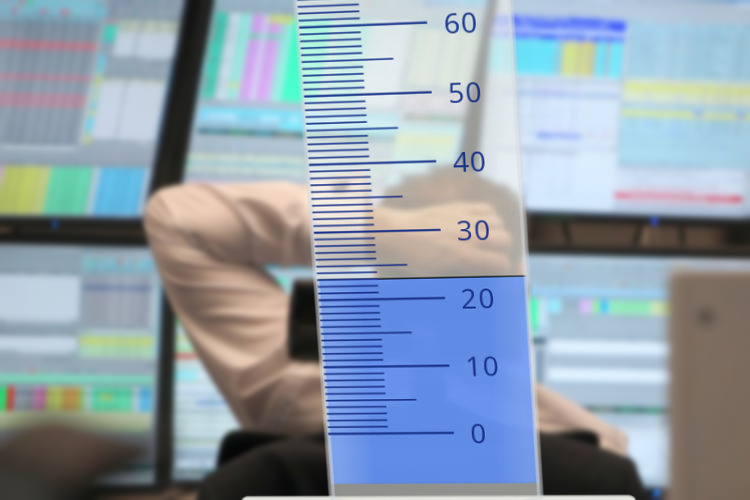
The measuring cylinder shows 23 mL
